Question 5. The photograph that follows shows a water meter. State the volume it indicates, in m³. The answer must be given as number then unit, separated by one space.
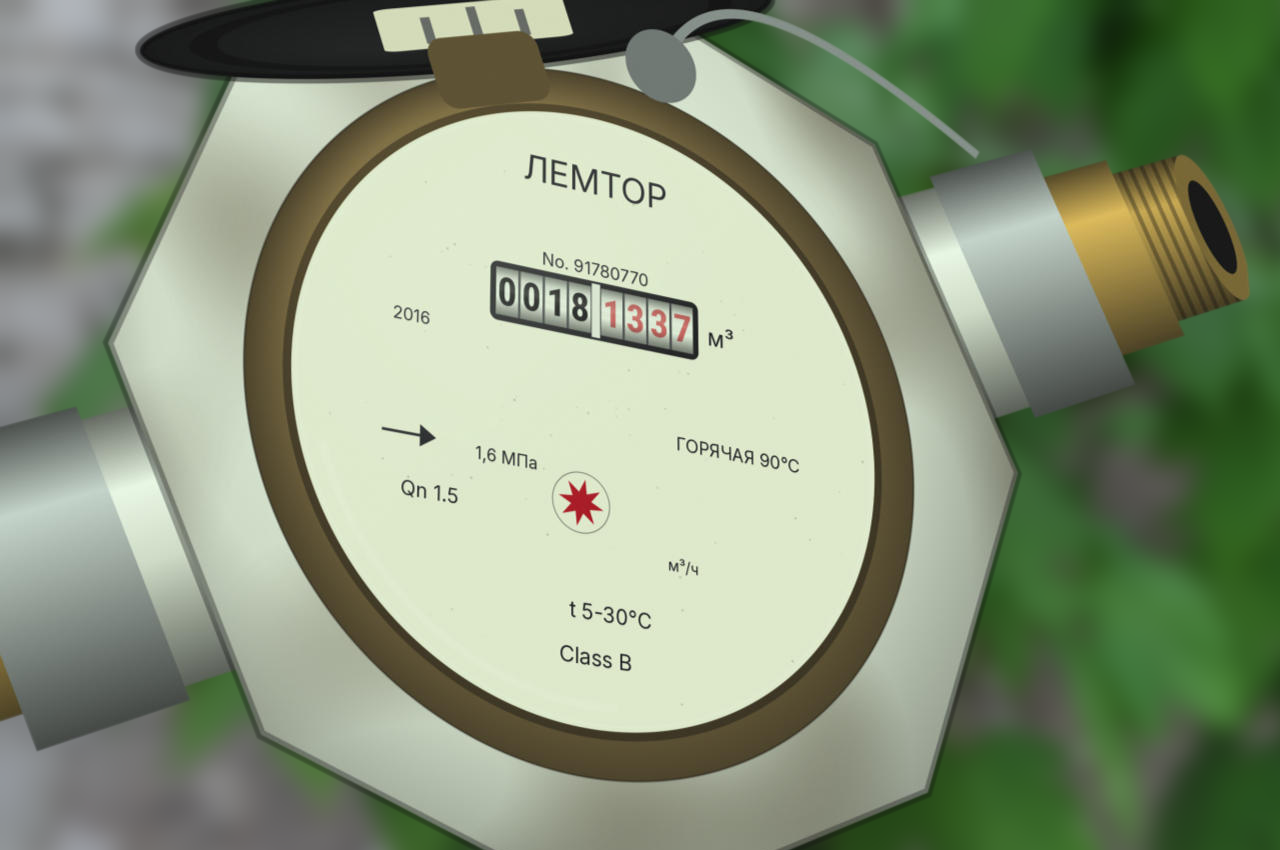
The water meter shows 18.1337 m³
